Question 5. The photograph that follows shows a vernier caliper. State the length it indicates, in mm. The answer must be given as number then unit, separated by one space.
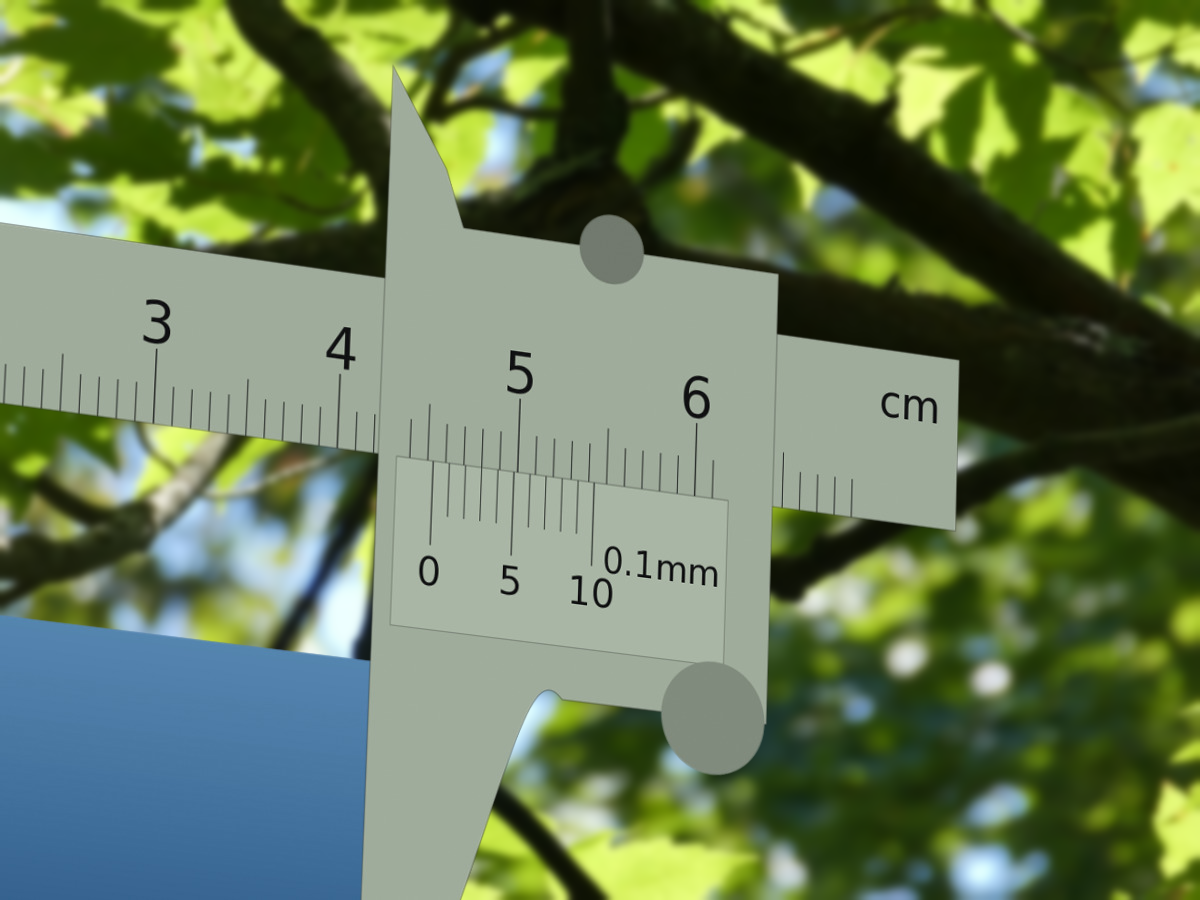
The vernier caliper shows 45.3 mm
